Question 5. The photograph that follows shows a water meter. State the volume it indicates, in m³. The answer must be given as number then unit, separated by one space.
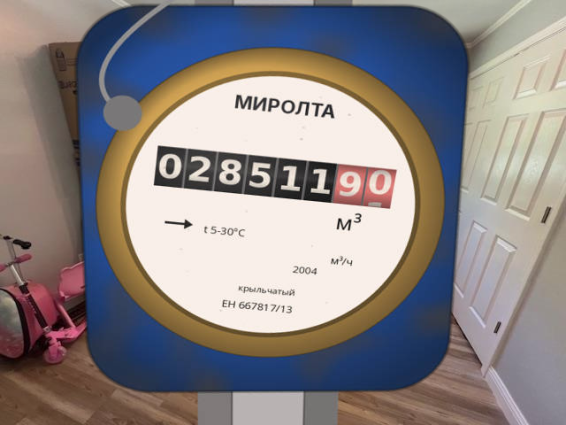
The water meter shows 28511.90 m³
